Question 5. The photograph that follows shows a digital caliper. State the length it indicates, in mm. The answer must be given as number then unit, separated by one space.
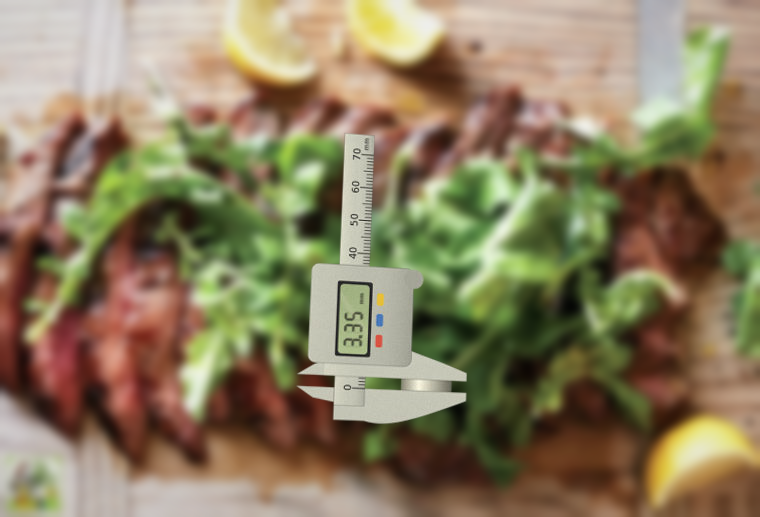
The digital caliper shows 3.35 mm
